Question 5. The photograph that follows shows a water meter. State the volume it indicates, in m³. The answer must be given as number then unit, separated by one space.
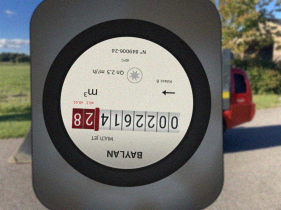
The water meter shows 22614.28 m³
